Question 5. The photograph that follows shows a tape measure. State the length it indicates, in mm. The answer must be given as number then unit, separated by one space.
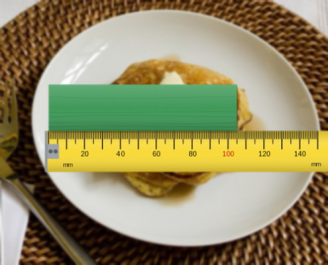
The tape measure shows 105 mm
